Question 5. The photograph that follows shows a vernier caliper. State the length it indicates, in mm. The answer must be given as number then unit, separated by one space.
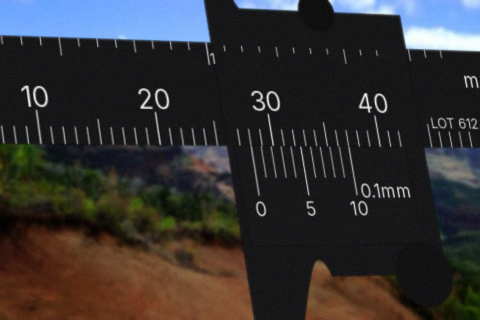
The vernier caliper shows 28.0 mm
